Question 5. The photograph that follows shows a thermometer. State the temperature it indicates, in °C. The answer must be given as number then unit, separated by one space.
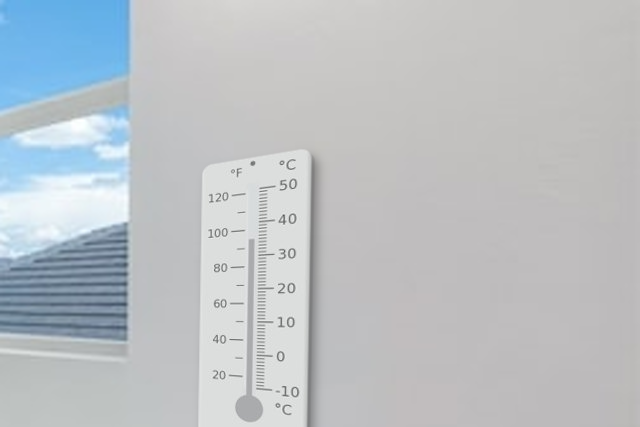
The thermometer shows 35 °C
